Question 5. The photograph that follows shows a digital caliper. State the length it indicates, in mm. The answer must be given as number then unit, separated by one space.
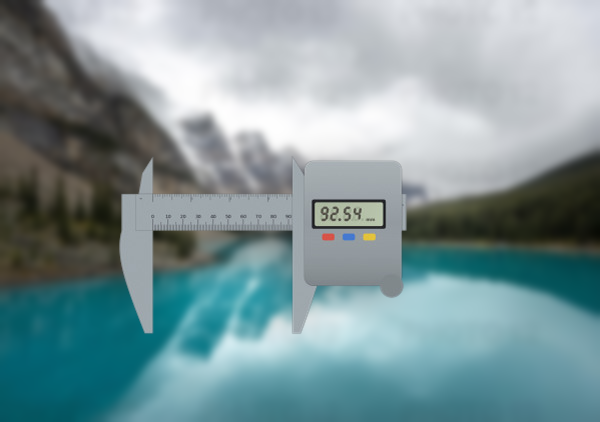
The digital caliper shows 92.54 mm
